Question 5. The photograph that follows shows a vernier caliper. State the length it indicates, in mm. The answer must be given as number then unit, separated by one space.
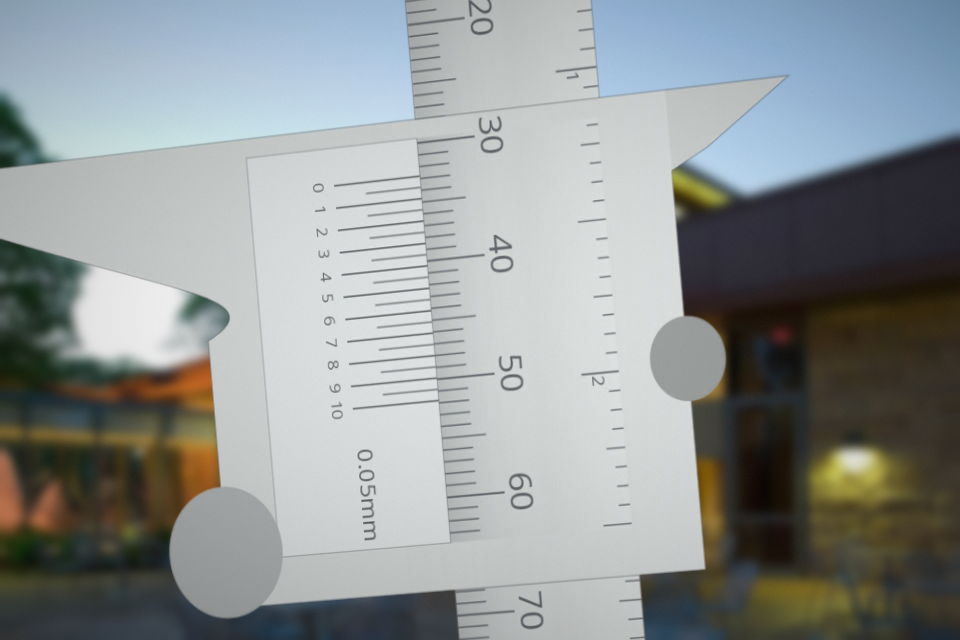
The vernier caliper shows 32.8 mm
